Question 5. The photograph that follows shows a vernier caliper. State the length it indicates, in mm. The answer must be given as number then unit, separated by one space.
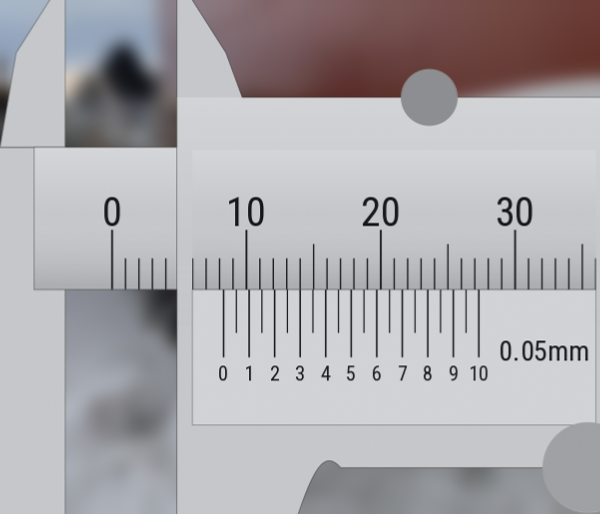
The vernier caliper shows 8.3 mm
